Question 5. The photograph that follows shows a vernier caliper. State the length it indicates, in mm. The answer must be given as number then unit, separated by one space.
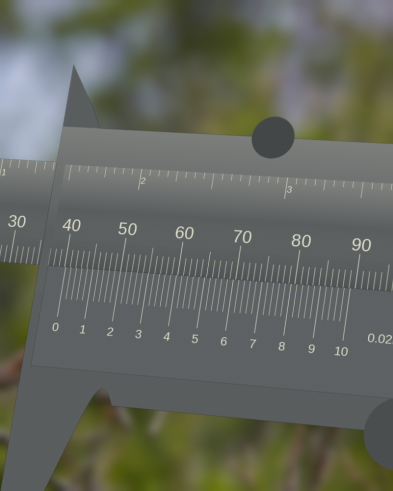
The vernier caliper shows 40.2 mm
